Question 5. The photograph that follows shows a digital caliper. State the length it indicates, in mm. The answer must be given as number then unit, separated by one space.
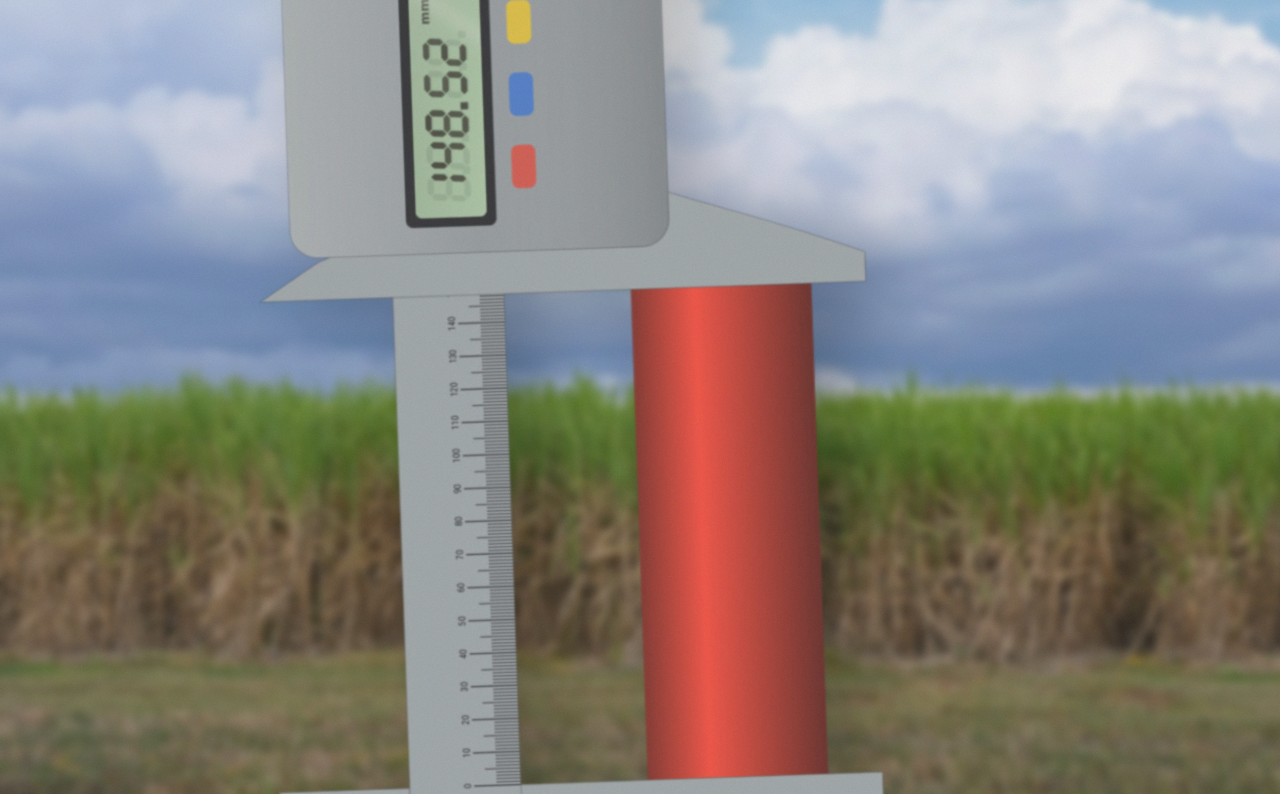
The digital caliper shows 148.52 mm
